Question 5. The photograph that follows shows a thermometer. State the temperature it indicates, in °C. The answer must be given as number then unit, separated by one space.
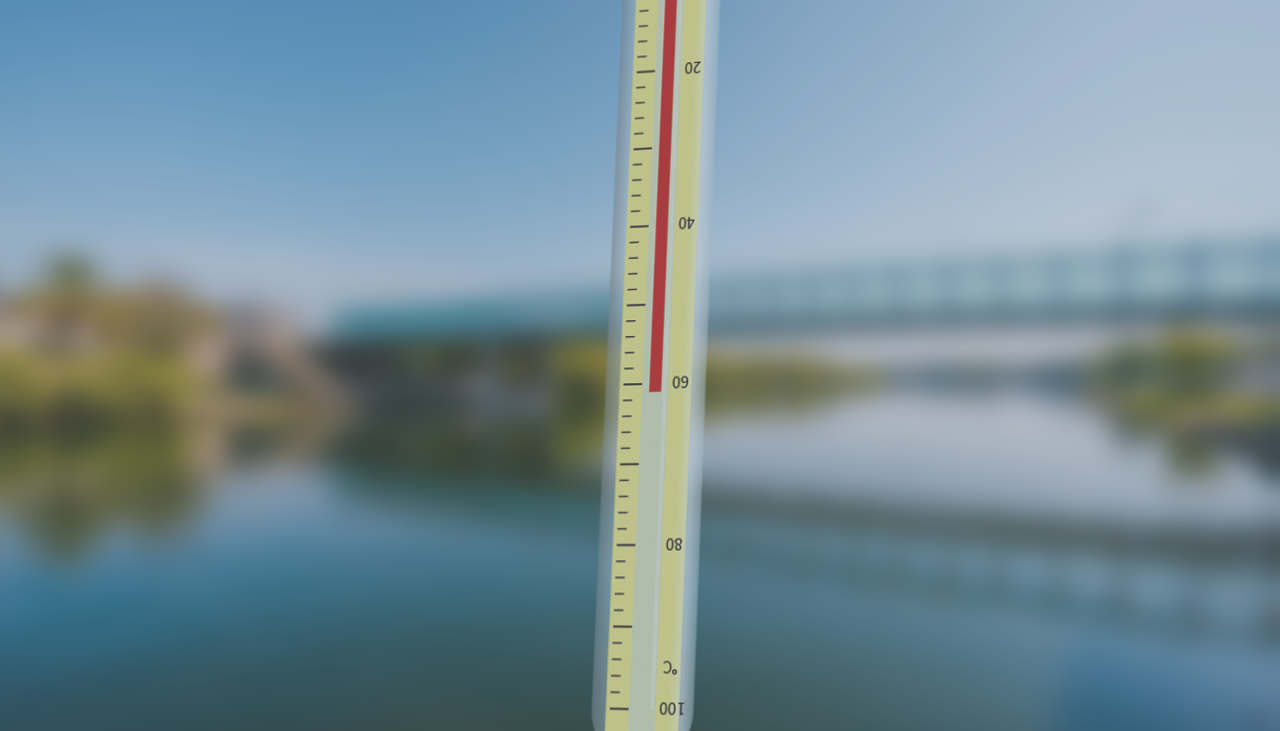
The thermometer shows 61 °C
